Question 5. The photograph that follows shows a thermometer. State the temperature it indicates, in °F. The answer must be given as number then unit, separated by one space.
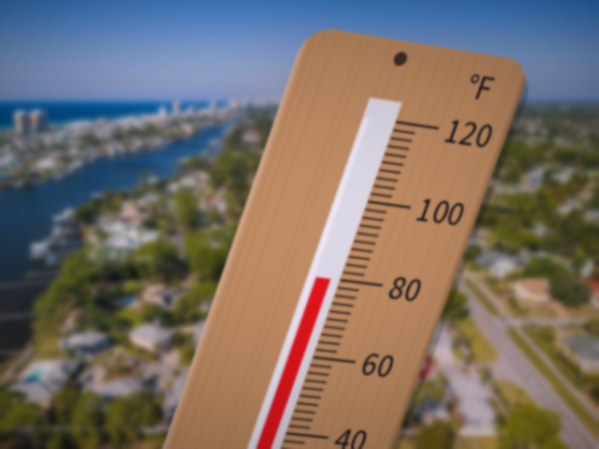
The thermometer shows 80 °F
